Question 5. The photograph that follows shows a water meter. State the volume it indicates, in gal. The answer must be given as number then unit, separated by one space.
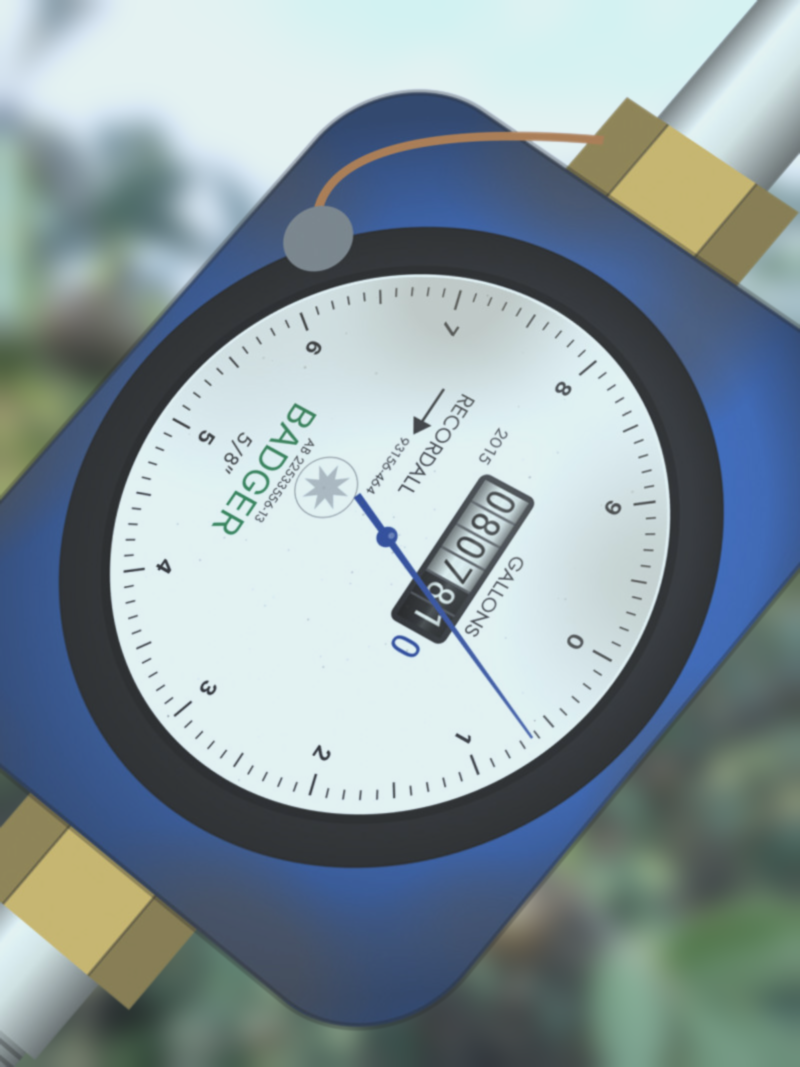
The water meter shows 807810.6 gal
